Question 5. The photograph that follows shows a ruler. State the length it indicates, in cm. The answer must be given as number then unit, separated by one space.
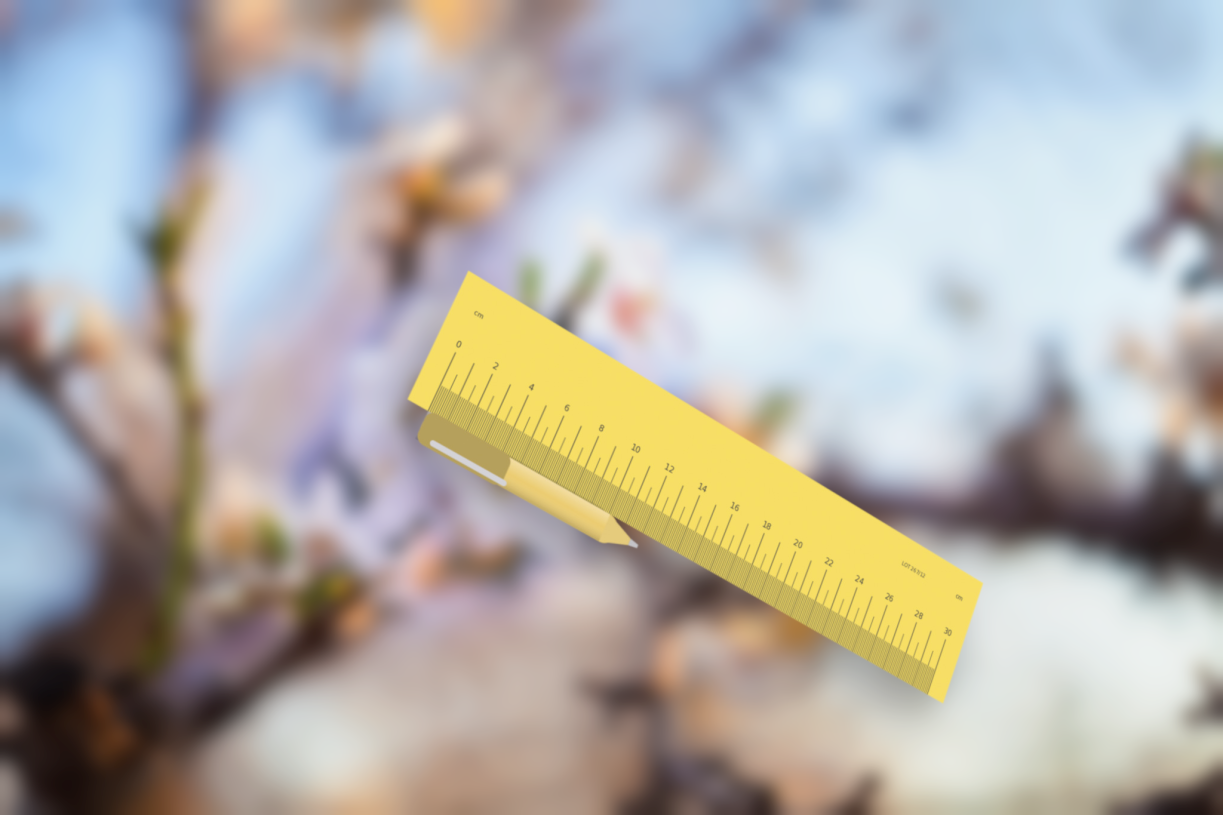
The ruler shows 12 cm
